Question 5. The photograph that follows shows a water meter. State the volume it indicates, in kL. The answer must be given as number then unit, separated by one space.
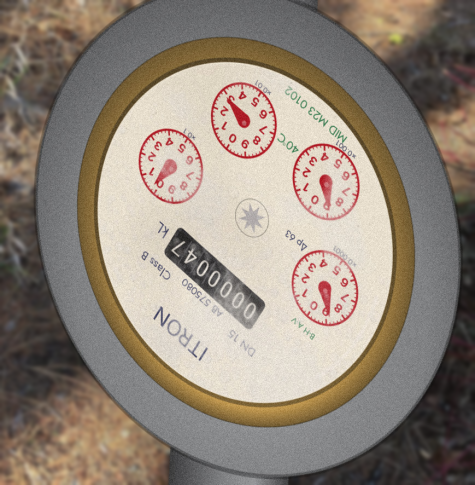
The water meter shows 47.0288 kL
